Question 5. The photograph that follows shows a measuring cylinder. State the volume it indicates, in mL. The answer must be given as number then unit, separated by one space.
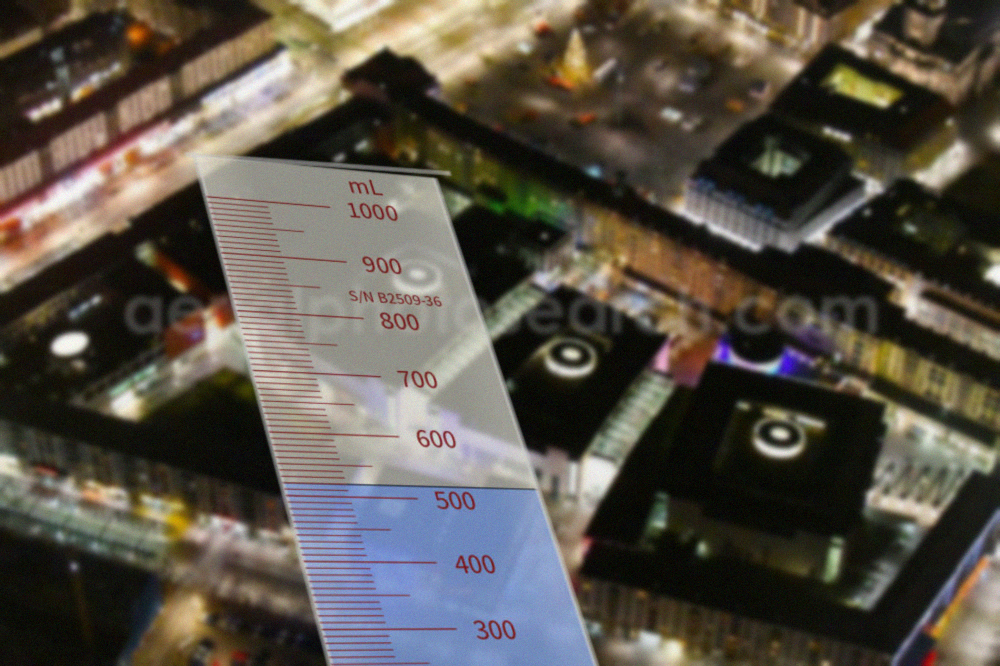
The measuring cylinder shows 520 mL
